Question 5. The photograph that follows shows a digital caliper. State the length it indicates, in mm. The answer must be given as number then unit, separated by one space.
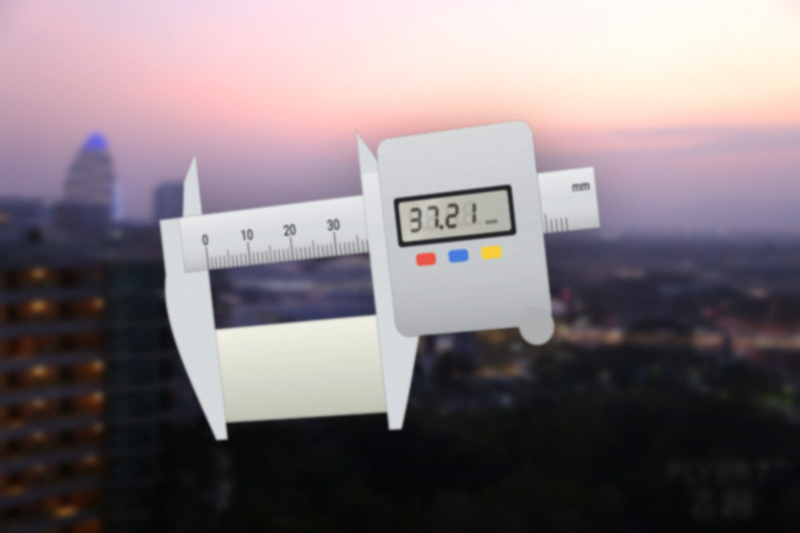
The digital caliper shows 37.21 mm
